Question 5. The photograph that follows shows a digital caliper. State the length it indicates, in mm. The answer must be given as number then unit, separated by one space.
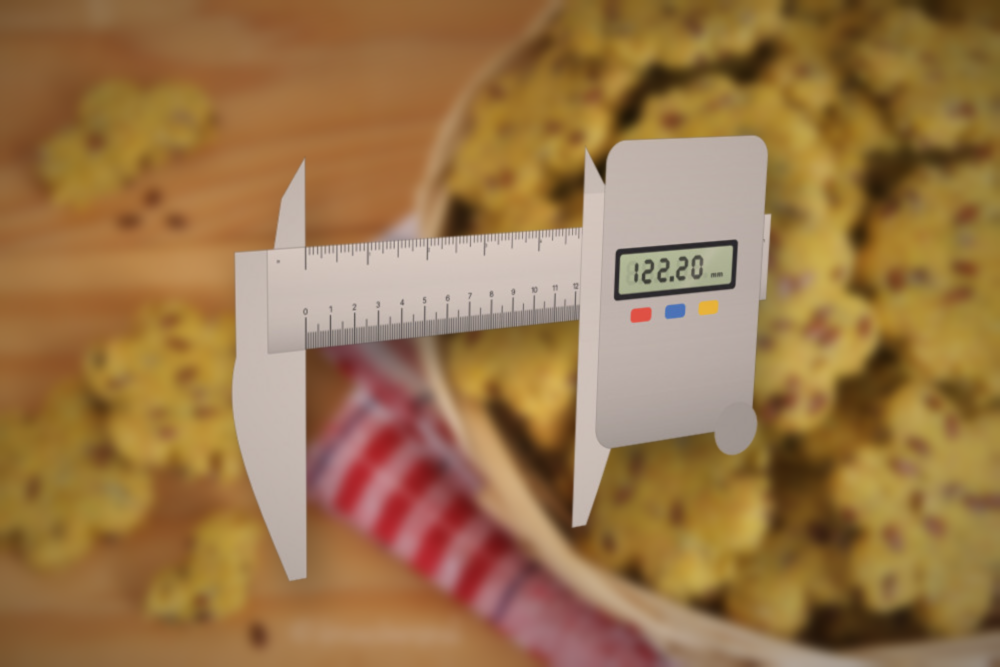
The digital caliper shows 122.20 mm
